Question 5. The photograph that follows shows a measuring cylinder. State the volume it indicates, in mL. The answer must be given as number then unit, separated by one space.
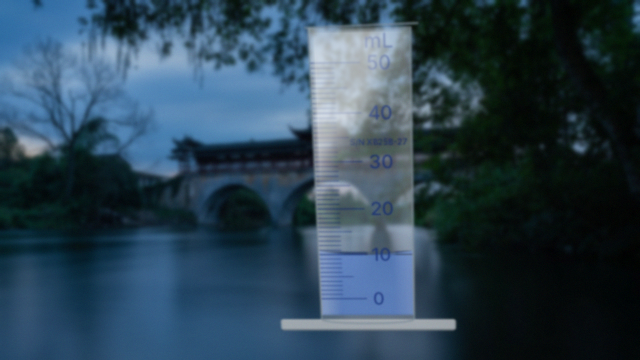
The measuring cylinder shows 10 mL
